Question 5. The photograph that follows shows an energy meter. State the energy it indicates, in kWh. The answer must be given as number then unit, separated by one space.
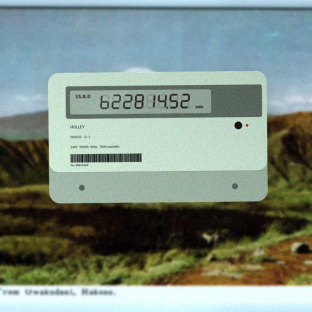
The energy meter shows 622814.52 kWh
